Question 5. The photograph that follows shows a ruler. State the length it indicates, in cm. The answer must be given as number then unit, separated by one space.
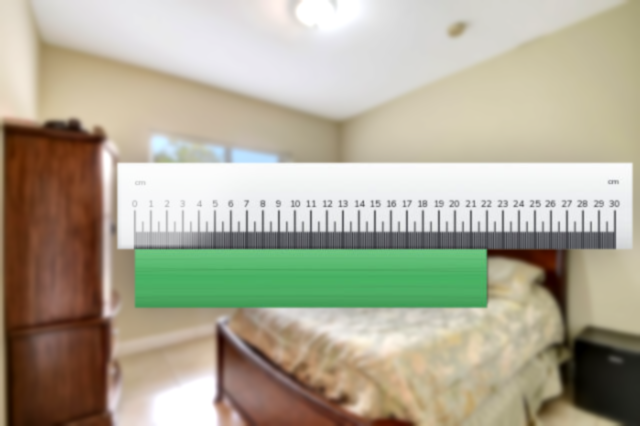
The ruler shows 22 cm
